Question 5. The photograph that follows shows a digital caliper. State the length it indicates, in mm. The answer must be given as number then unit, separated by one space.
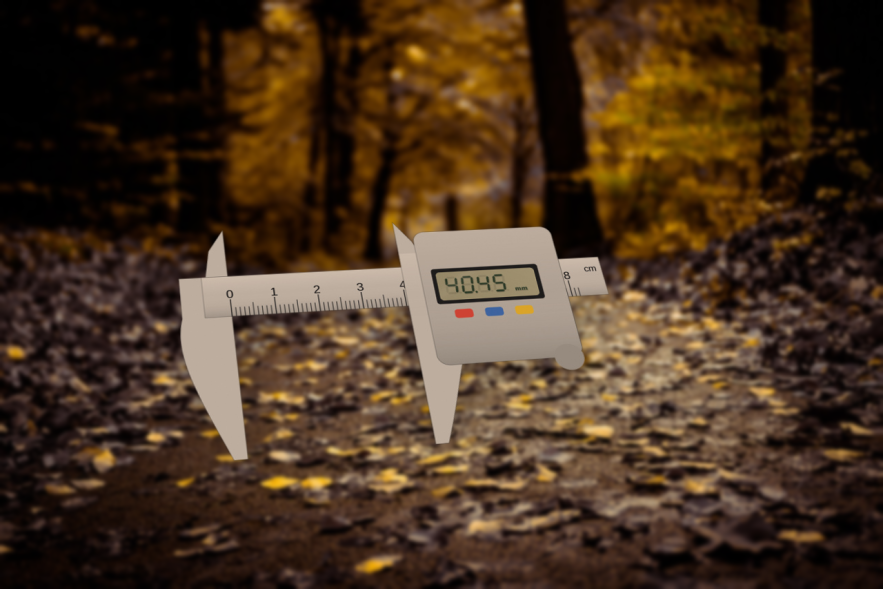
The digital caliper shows 40.45 mm
